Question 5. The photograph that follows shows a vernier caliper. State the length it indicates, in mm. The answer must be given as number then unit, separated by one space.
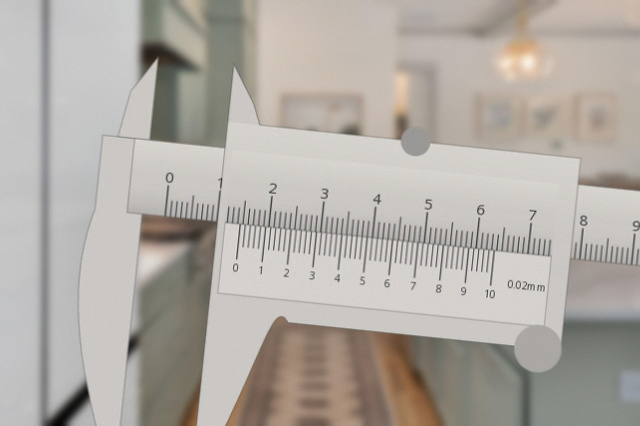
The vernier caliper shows 14.5 mm
